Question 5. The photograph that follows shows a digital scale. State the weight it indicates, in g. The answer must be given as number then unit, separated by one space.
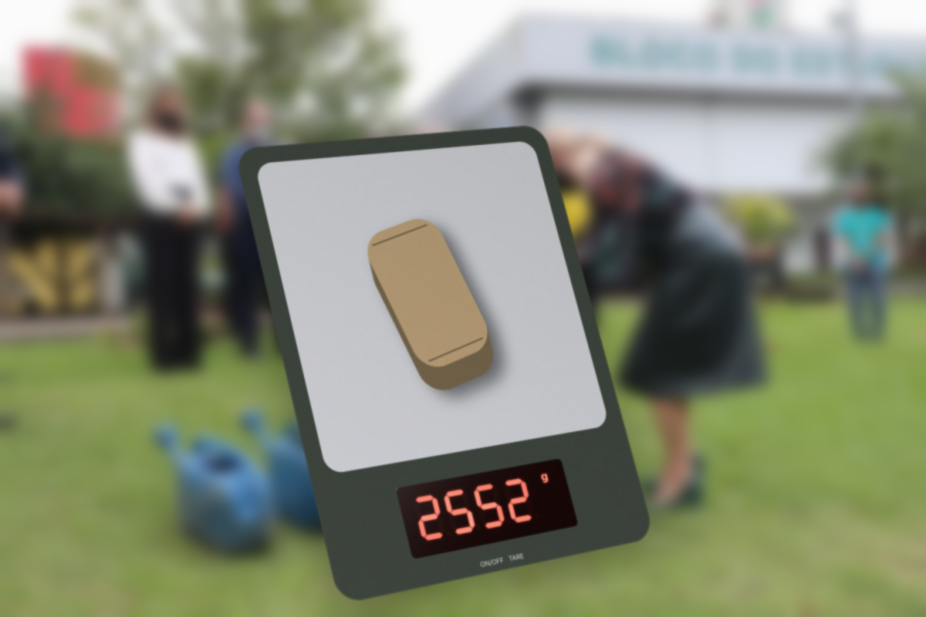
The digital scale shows 2552 g
